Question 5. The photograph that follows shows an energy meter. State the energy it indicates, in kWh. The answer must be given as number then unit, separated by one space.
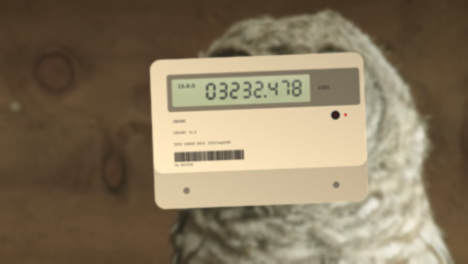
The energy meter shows 3232.478 kWh
